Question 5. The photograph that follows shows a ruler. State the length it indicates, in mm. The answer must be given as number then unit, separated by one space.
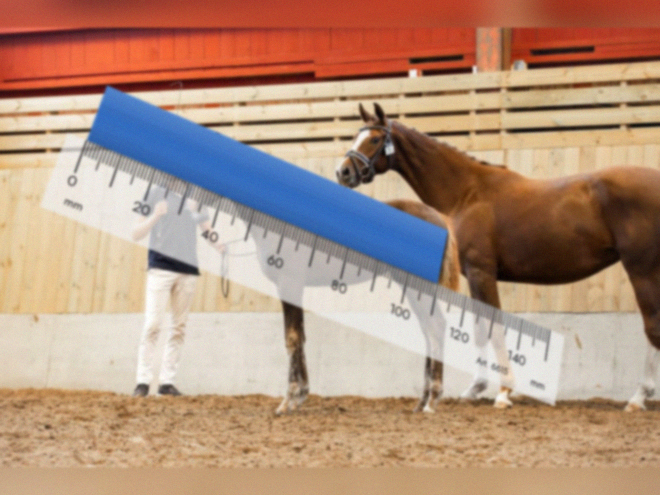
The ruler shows 110 mm
